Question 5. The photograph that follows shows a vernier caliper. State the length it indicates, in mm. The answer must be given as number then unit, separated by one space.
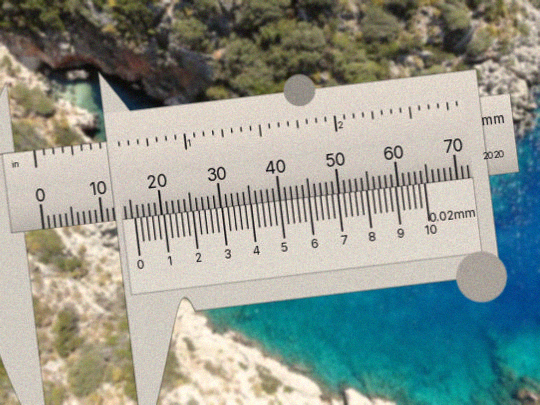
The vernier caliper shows 15.5 mm
